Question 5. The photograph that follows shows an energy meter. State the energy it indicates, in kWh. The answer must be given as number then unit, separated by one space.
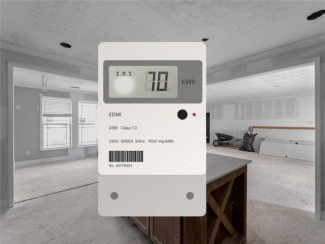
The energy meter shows 70 kWh
